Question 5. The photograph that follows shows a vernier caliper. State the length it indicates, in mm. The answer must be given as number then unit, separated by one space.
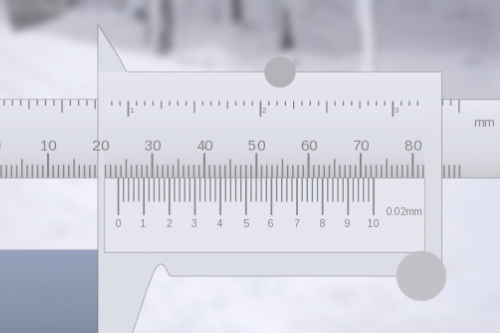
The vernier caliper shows 23.5 mm
